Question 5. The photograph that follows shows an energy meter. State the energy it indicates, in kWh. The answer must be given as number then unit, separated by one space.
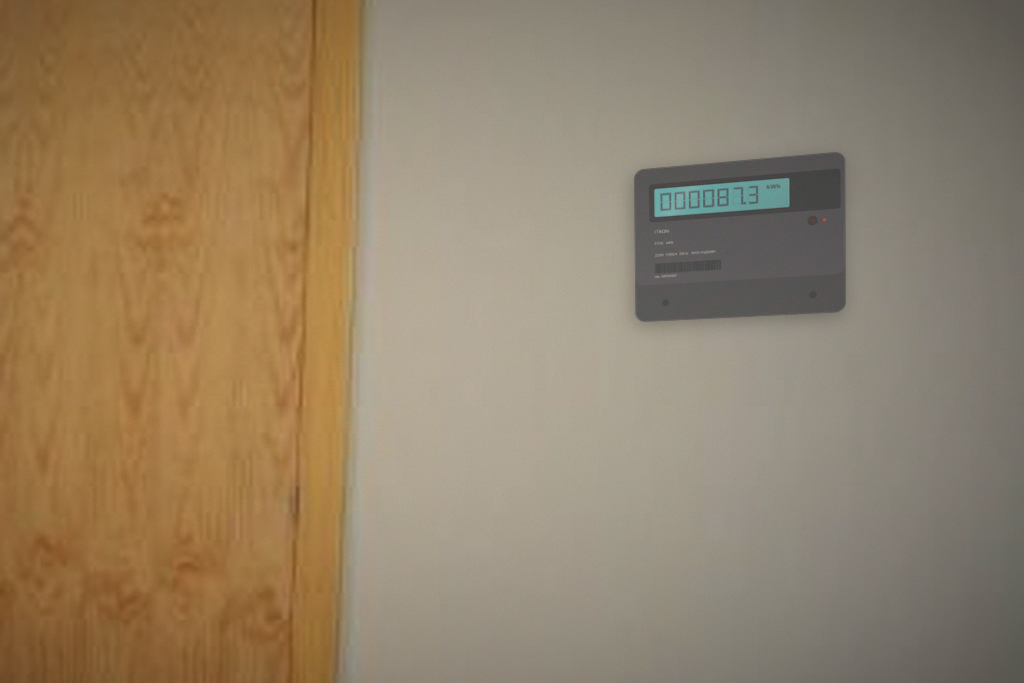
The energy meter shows 87.3 kWh
